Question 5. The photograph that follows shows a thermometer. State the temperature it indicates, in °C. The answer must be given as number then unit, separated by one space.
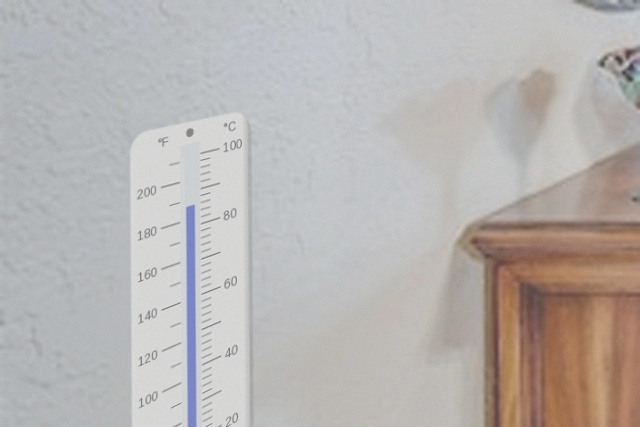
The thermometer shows 86 °C
